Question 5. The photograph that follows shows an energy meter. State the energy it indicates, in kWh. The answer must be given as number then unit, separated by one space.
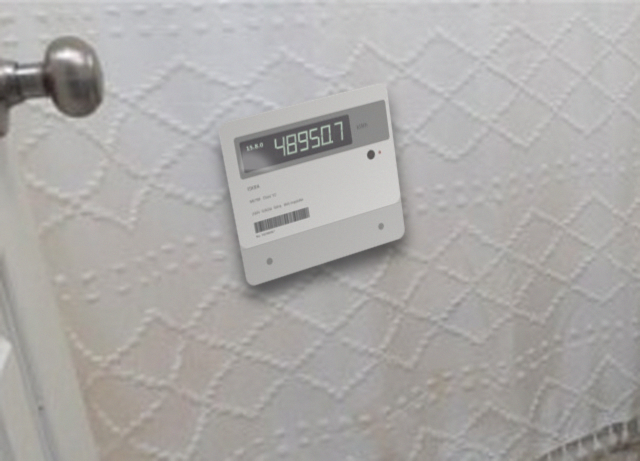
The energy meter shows 48950.7 kWh
